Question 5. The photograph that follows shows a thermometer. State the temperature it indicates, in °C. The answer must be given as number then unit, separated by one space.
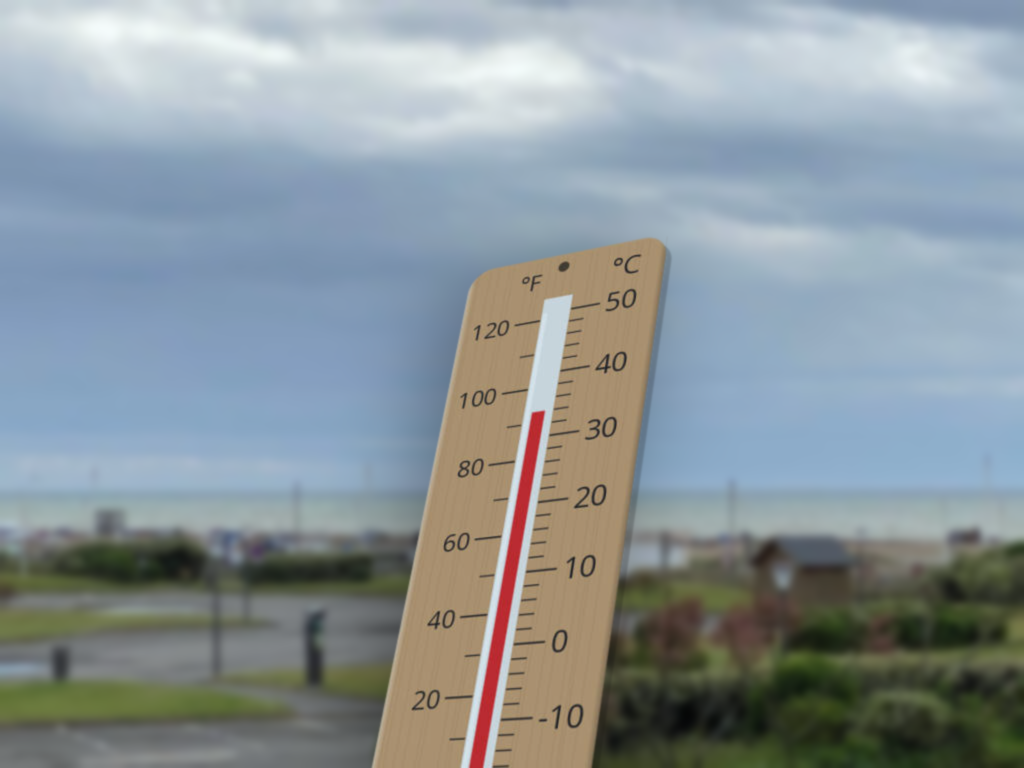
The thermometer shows 34 °C
